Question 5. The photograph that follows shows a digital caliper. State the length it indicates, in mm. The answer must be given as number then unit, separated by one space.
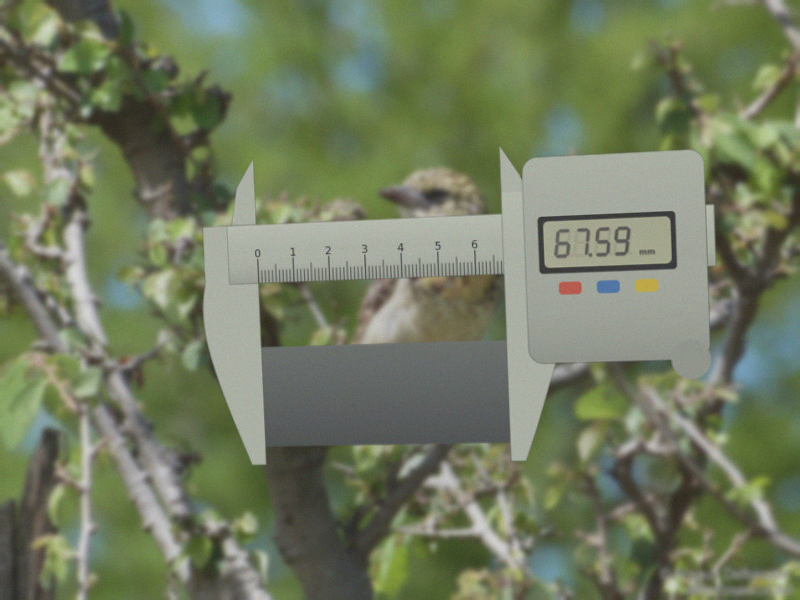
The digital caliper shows 67.59 mm
